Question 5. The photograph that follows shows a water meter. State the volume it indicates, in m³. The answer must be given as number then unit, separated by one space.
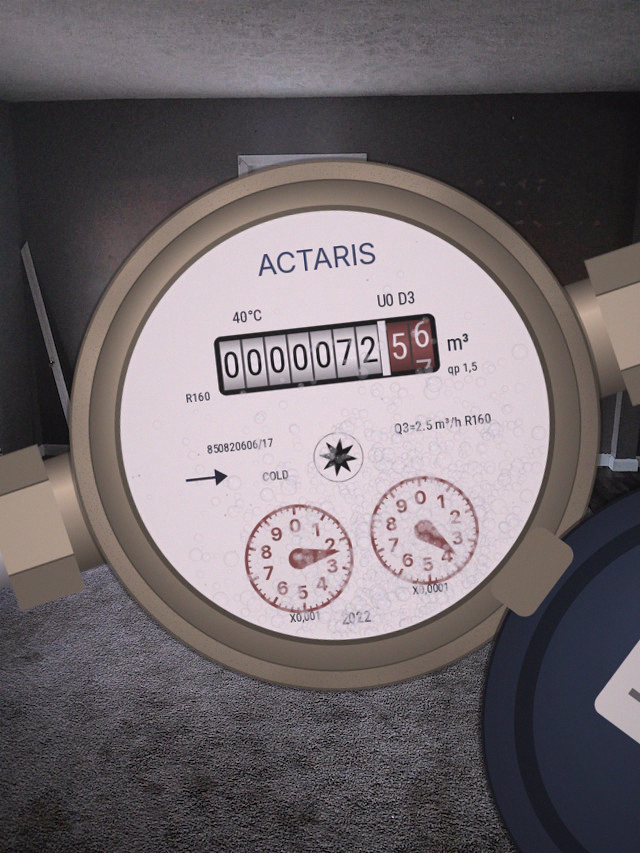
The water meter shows 72.5623 m³
